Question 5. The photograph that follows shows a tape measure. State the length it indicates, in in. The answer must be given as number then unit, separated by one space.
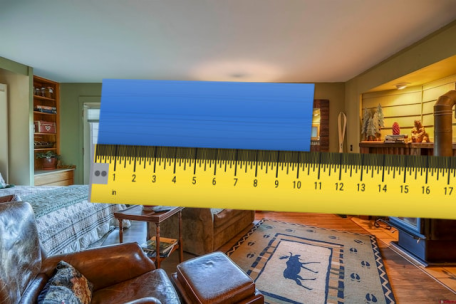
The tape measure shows 10.5 in
